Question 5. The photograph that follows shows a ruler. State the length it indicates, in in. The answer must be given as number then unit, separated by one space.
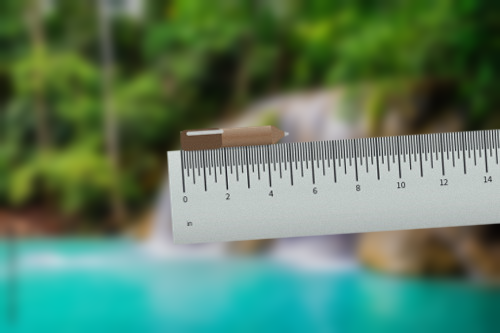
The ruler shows 5 in
